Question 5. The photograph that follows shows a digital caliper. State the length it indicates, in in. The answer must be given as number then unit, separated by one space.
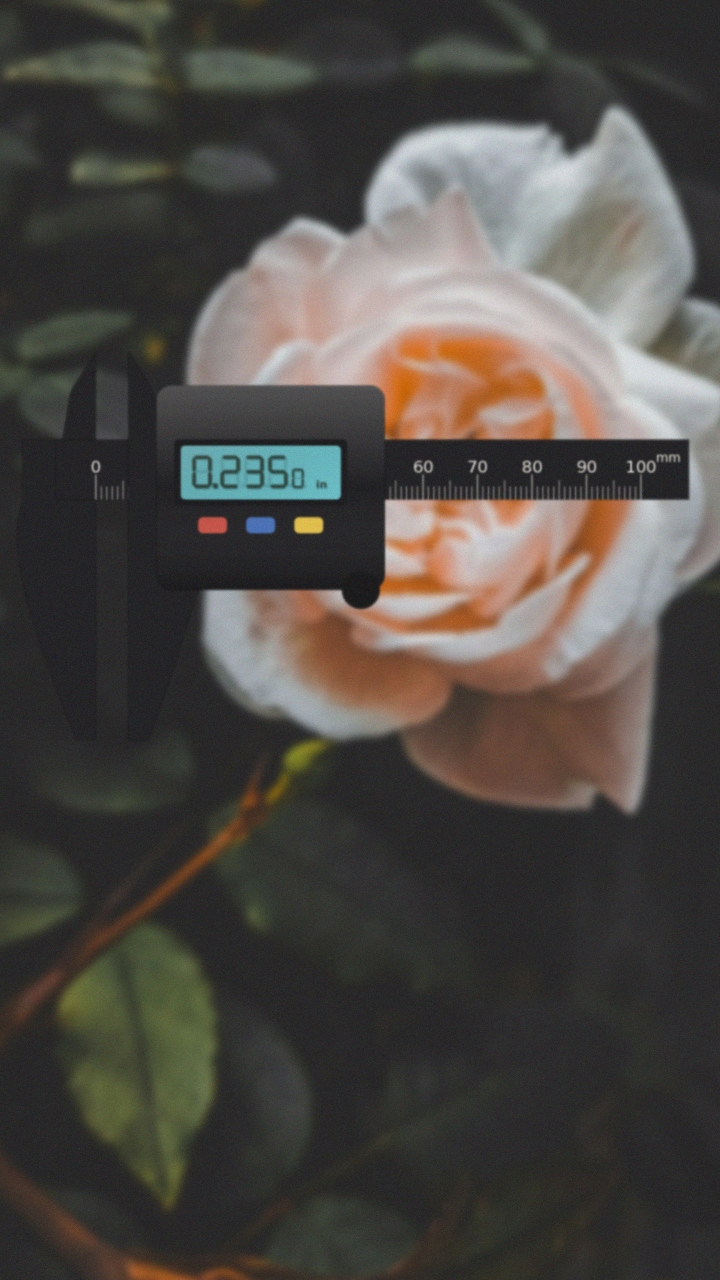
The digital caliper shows 0.2350 in
